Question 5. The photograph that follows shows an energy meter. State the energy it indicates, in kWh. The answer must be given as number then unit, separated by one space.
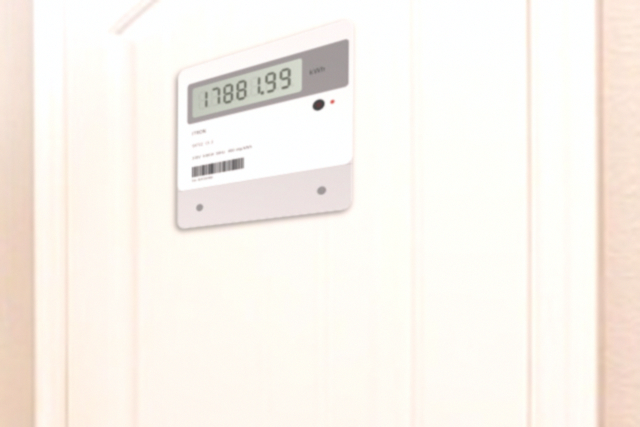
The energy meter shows 17881.99 kWh
